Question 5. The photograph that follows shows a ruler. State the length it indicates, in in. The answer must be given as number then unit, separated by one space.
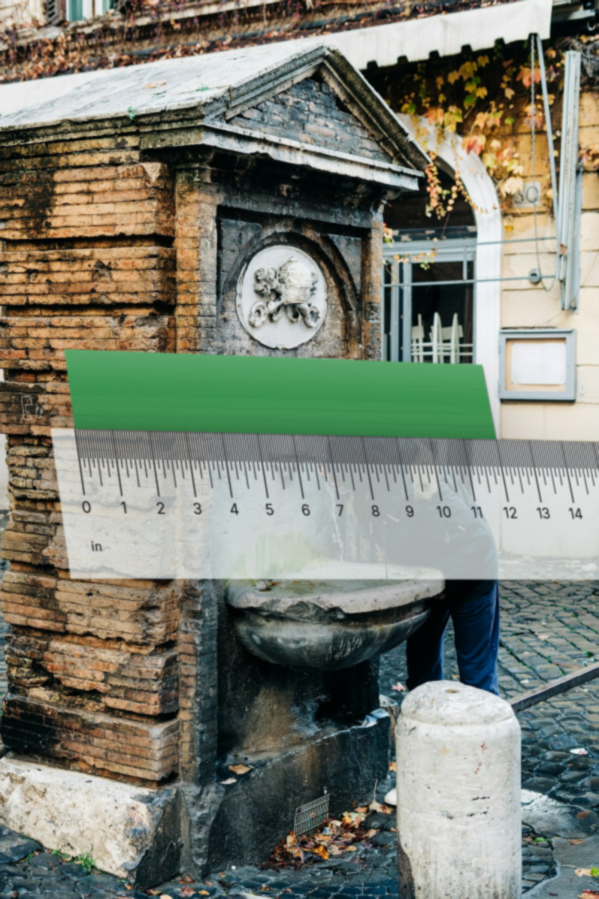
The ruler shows 12 in
